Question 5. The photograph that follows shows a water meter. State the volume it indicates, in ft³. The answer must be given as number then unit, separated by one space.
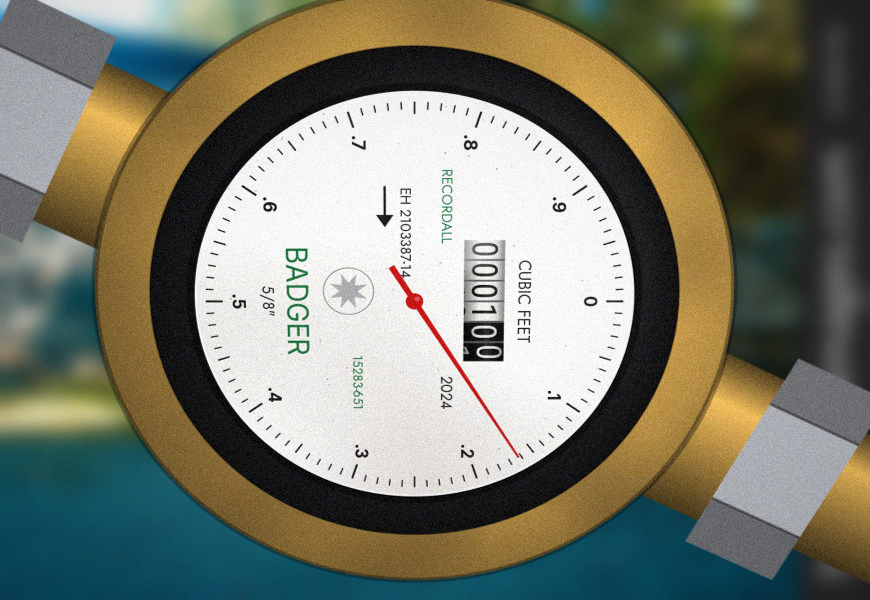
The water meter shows 100.16 ft³
